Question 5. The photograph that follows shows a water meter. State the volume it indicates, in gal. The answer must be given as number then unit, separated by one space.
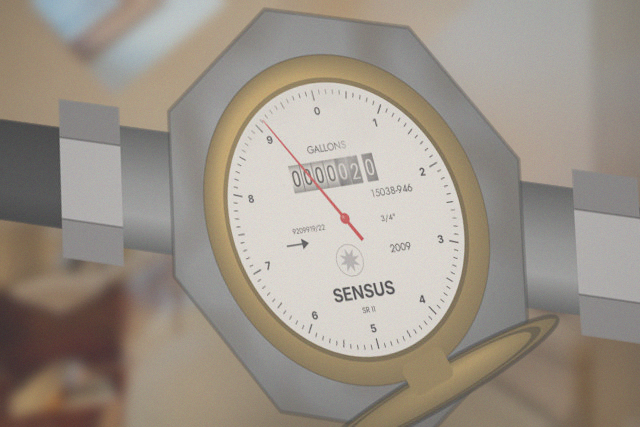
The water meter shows 19.1 gal
